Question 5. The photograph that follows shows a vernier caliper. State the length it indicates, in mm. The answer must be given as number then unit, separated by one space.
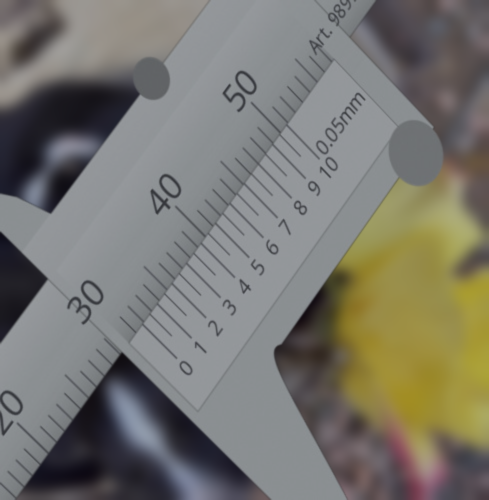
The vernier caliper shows 31.8 mm
